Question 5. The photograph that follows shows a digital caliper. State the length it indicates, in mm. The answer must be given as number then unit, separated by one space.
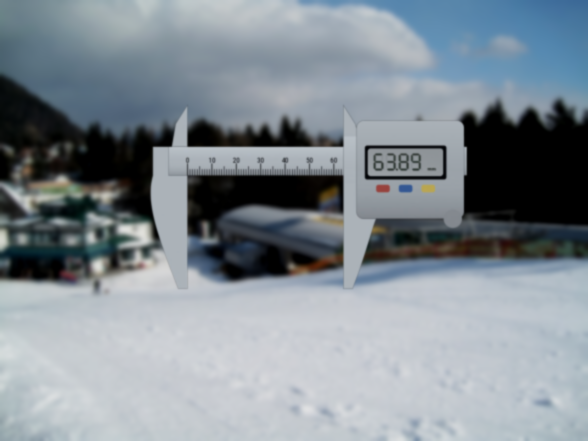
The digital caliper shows 63.89 mm
